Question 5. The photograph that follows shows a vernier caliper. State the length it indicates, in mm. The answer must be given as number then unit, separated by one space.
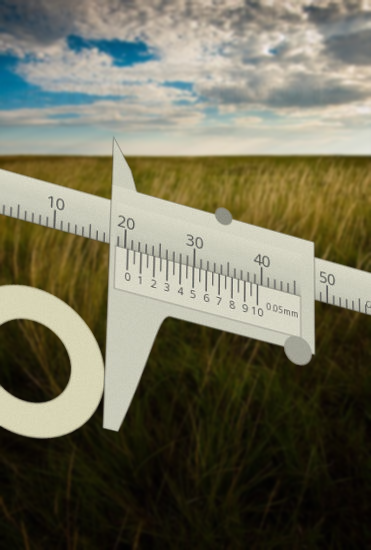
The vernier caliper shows 20.4 mm
